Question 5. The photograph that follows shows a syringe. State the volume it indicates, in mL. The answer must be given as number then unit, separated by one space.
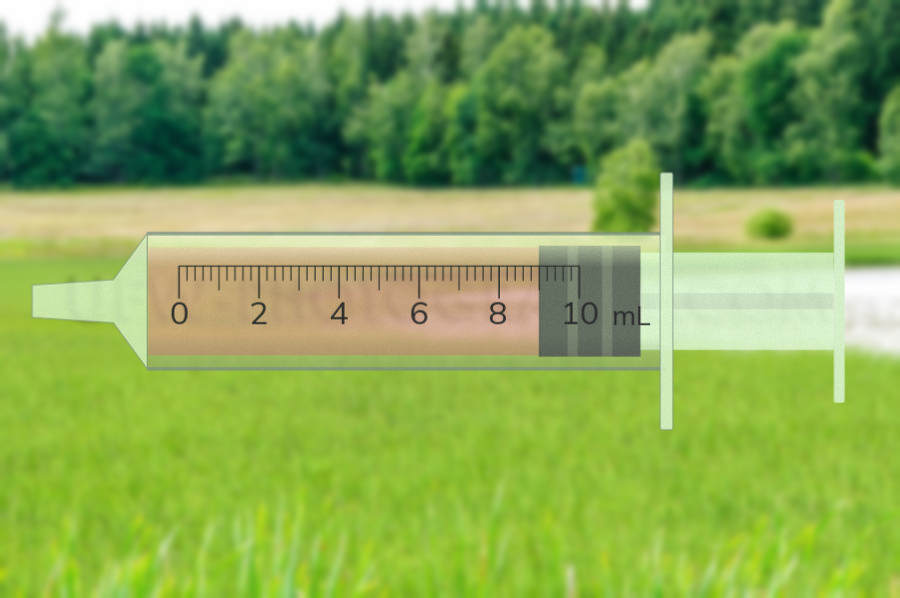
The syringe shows 9 mL
